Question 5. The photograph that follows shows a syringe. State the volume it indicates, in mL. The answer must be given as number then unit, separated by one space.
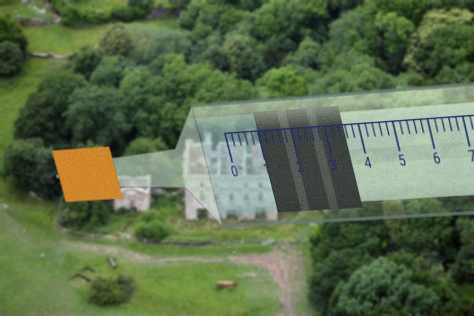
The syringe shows 1 mL
